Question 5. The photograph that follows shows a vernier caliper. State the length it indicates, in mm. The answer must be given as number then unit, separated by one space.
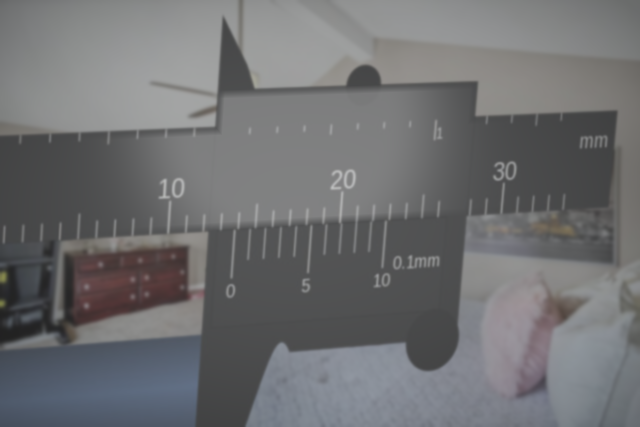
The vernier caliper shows 13.8 mm
